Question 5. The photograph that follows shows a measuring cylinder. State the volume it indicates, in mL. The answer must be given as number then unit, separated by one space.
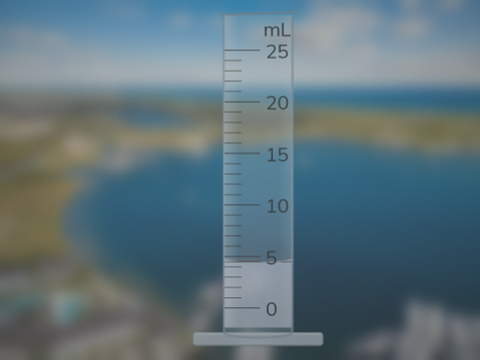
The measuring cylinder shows 4.5 mL
